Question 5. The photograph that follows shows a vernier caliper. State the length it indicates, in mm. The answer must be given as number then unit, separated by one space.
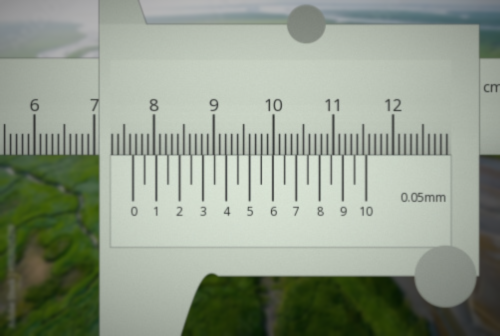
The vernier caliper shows 76.5 mm
